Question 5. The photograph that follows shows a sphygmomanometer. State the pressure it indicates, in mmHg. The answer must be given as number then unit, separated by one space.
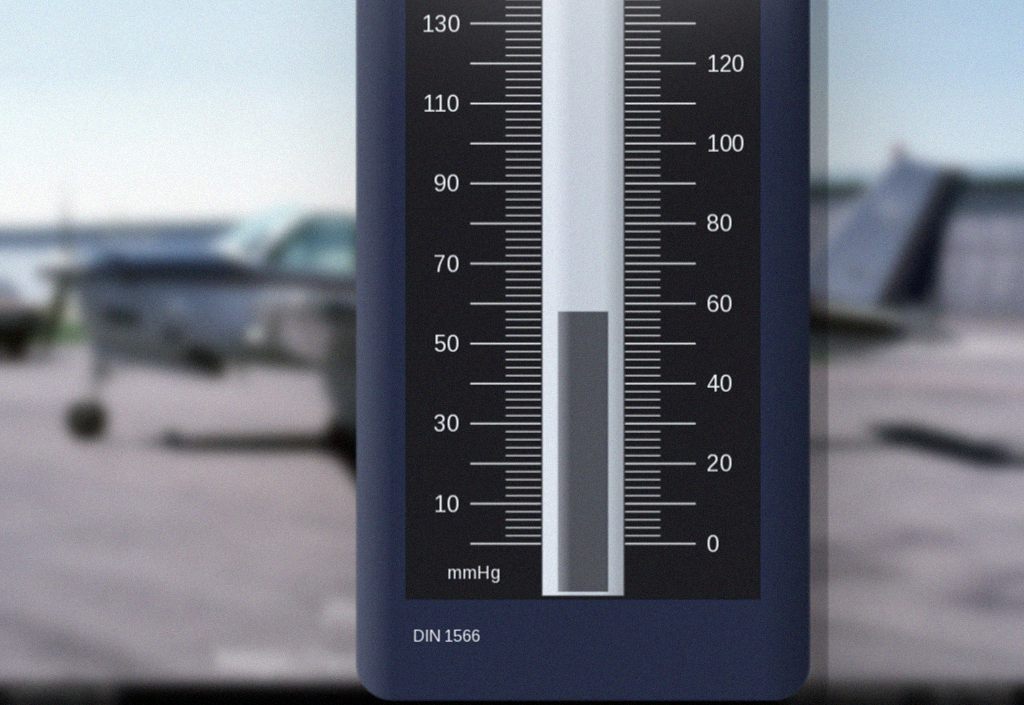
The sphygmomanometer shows 58 mmHg
